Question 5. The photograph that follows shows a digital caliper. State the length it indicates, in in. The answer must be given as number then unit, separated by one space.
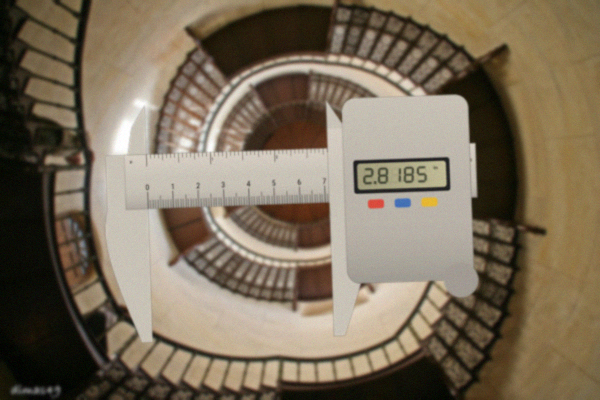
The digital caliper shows 2.8185 in
